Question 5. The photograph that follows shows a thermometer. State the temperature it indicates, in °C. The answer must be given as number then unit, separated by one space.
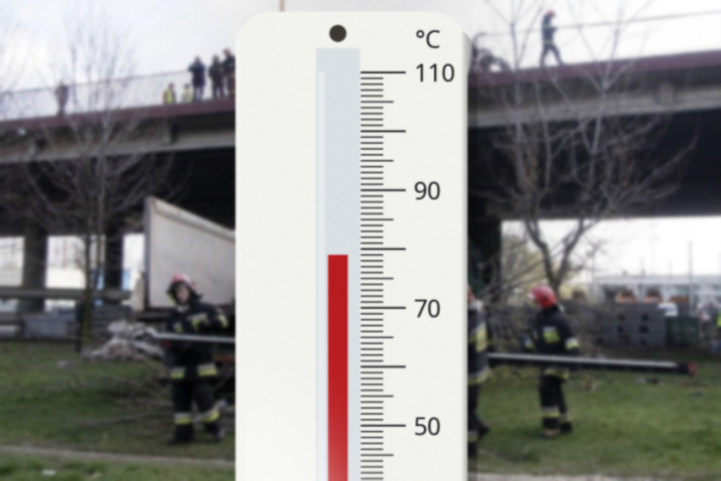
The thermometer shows 79 °C
